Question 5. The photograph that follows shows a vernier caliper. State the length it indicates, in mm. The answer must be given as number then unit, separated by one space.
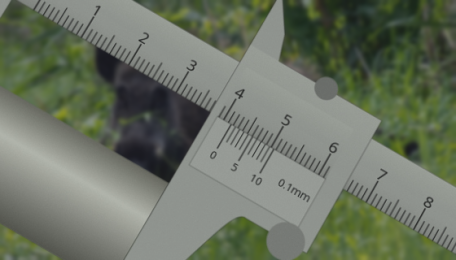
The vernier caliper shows 41.6 mm
